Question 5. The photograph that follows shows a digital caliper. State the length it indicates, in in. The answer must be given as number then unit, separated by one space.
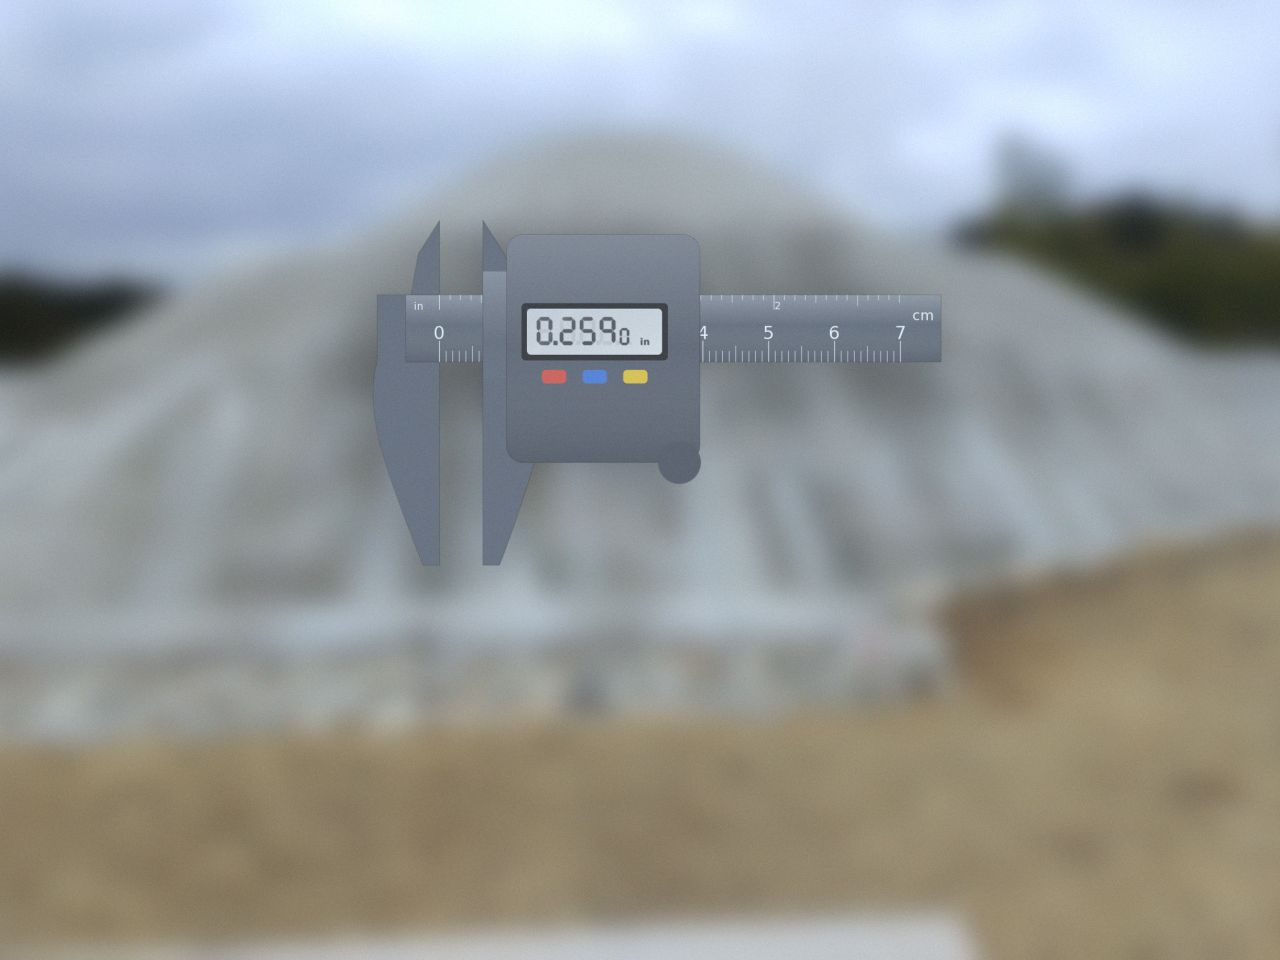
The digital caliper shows 0.2590 in
